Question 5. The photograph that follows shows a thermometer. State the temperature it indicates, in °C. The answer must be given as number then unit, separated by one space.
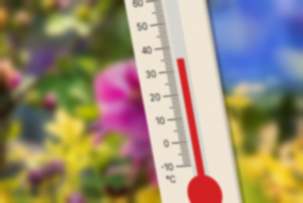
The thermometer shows 35 °C
